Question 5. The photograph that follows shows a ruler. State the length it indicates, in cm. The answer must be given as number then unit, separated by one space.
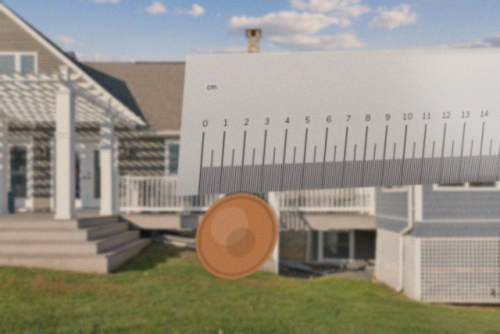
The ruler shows 4 cm
